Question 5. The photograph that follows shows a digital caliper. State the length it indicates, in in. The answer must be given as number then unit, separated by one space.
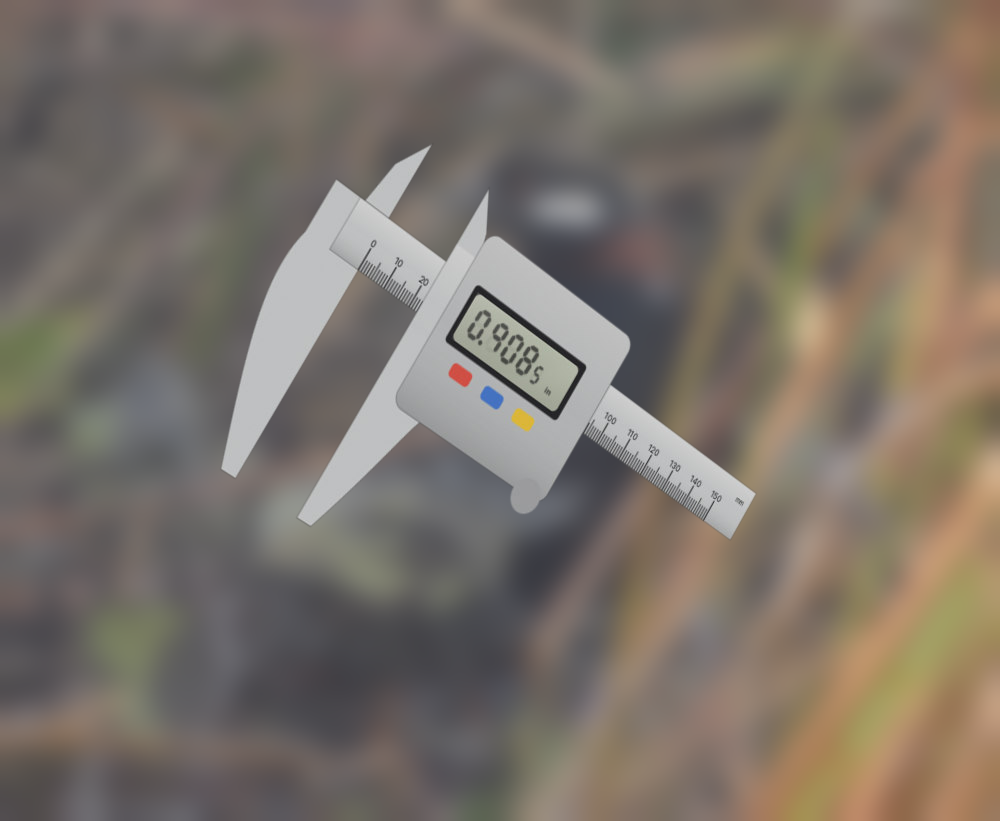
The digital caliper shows 0.9085 in
